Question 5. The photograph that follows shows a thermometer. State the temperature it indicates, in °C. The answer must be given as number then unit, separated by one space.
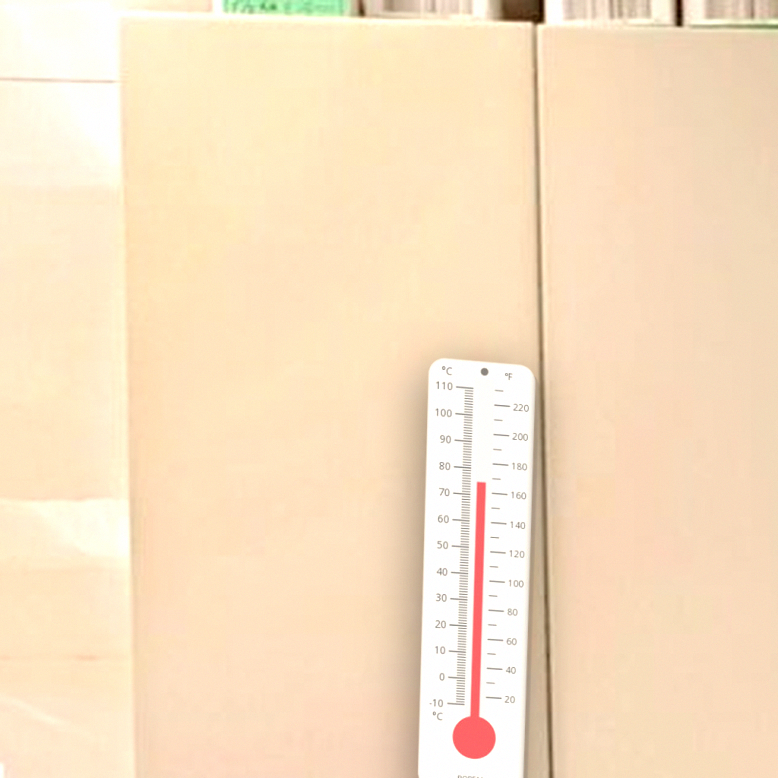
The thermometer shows 75 °C
